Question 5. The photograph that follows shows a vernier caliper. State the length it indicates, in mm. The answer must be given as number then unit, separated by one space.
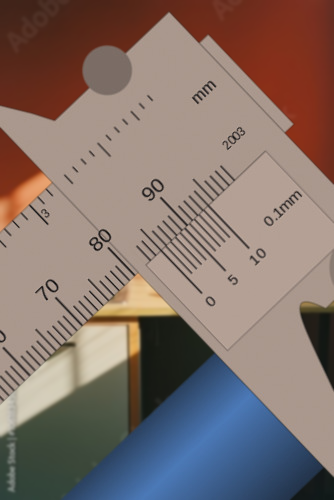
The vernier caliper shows 85.0 mm
